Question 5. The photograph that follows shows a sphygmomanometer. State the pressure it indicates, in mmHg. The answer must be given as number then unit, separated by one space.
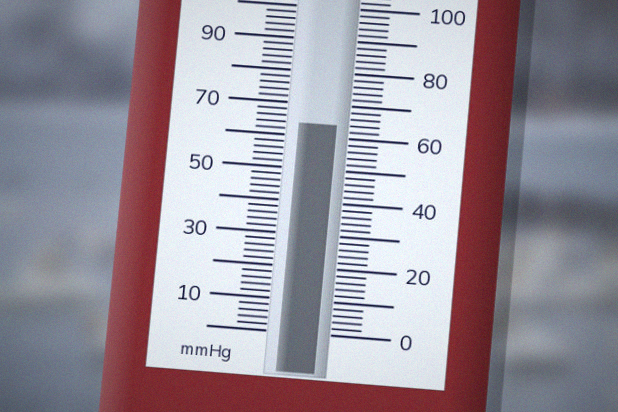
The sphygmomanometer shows 64 mmHg
